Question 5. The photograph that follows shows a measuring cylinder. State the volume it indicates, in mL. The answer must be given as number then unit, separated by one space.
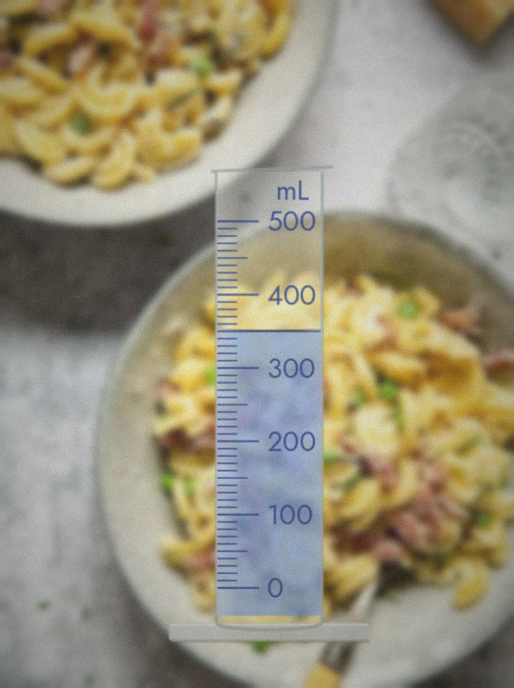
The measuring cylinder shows 350 mL
